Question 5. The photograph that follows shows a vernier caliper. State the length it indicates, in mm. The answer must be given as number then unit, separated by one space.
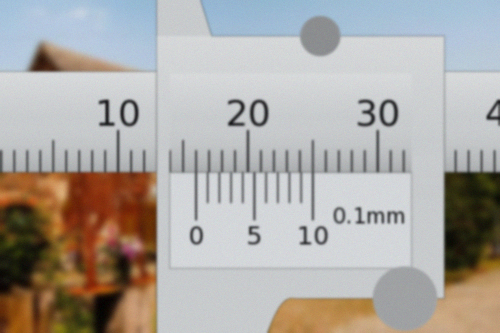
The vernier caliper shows 16.0 mm
